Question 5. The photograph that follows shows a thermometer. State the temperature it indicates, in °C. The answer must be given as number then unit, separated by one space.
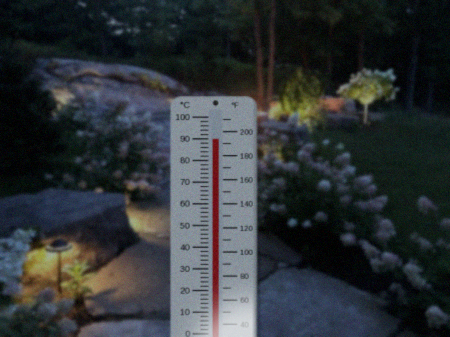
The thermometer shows 90 °C
